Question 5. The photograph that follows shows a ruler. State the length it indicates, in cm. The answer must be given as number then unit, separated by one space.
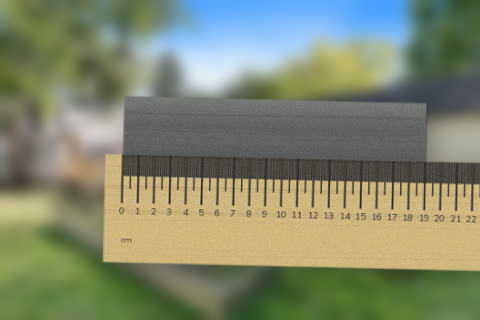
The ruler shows 19 cm
